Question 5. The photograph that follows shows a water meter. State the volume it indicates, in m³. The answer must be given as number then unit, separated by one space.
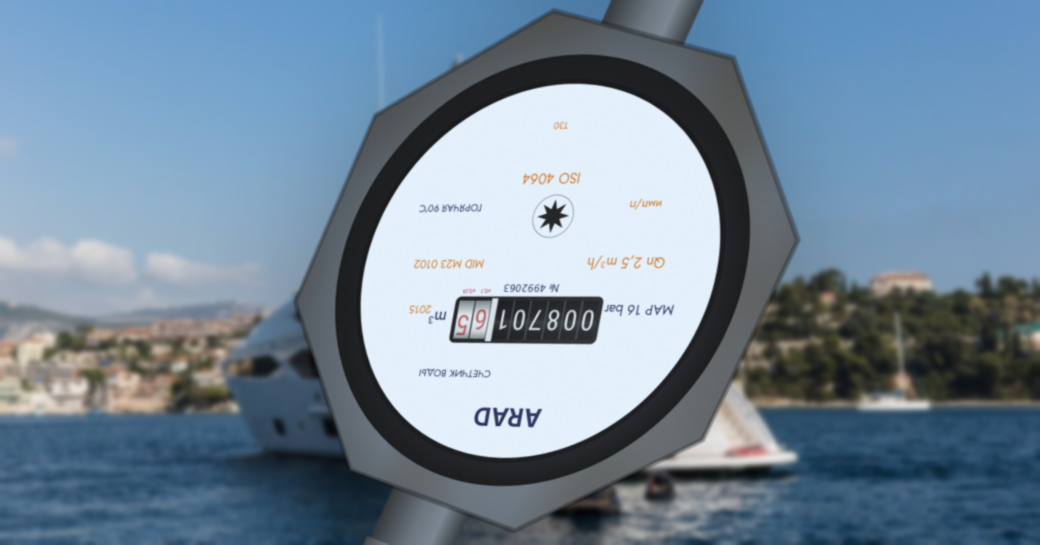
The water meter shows 8701.65 m³
